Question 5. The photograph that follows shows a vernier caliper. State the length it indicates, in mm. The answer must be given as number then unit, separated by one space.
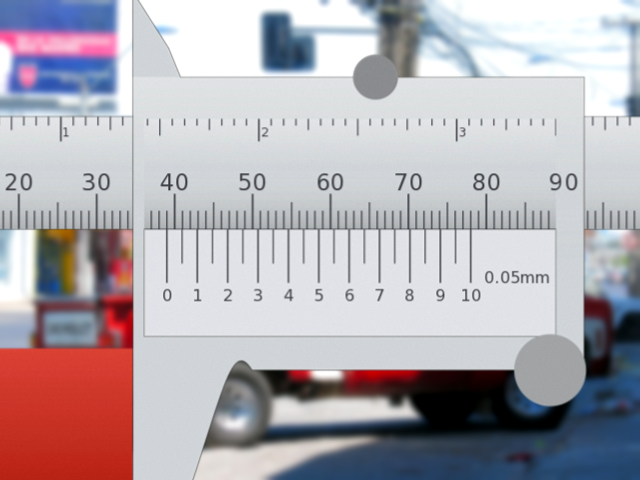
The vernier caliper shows 39.0 mm
